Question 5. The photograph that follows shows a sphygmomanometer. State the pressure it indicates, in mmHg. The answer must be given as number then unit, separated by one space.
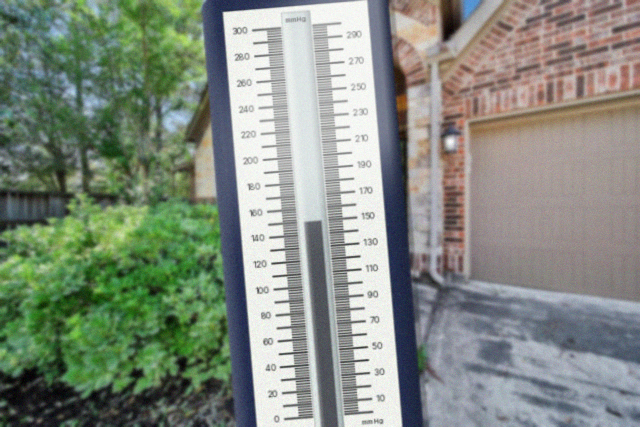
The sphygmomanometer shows 150 mmHg
